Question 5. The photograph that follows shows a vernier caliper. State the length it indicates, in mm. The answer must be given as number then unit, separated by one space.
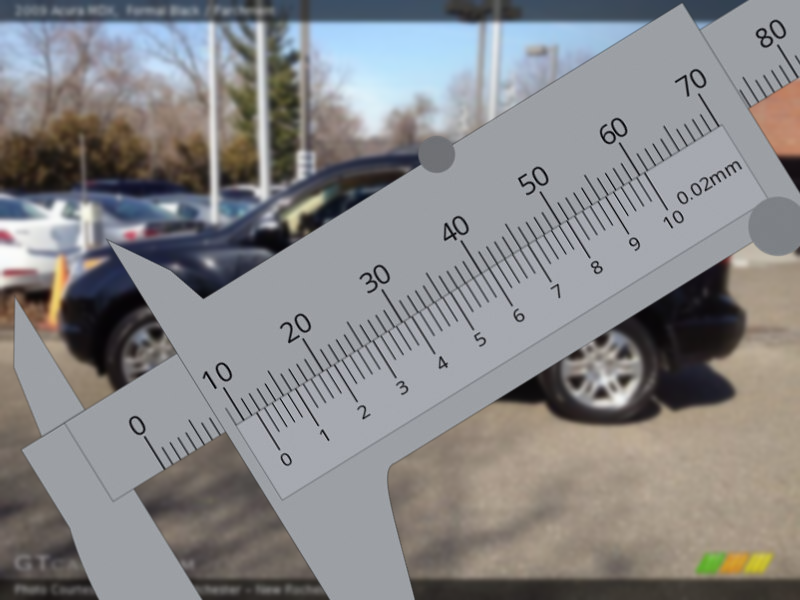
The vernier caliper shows 11.6 mm
